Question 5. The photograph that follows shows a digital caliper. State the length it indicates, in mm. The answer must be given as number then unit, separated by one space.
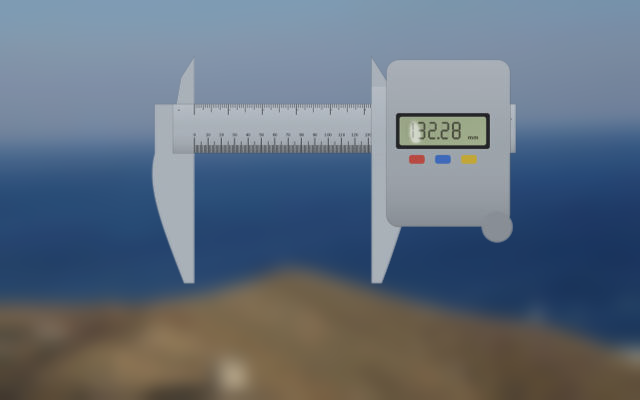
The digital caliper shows 132.28 mm
